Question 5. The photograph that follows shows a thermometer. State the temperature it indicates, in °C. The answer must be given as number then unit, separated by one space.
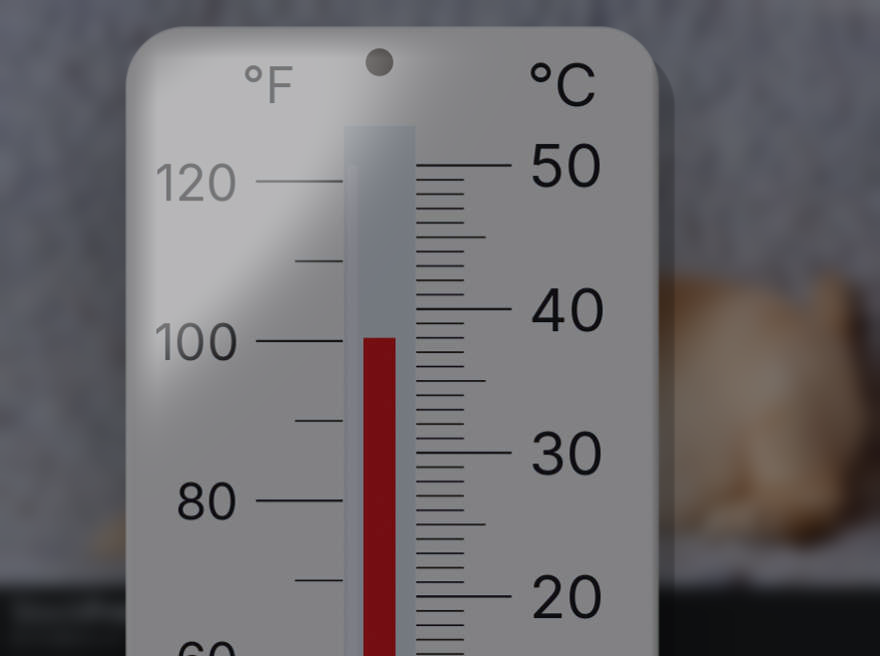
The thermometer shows 38 °C
